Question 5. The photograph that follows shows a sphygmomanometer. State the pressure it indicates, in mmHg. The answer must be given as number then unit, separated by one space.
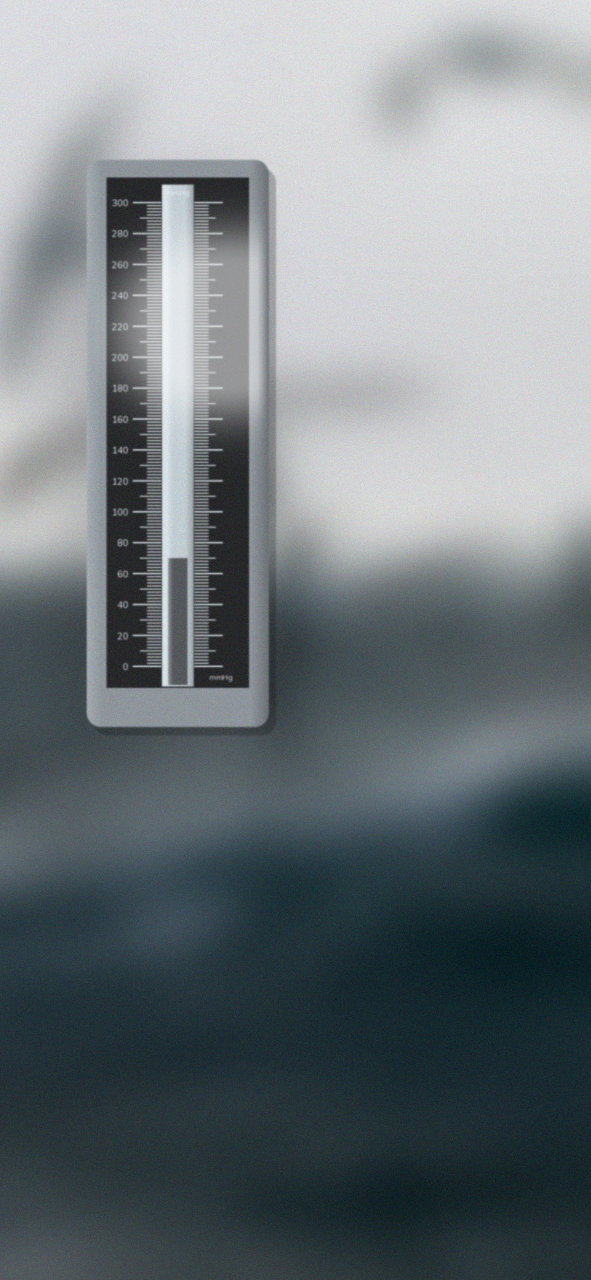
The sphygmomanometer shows 70 mmHg
